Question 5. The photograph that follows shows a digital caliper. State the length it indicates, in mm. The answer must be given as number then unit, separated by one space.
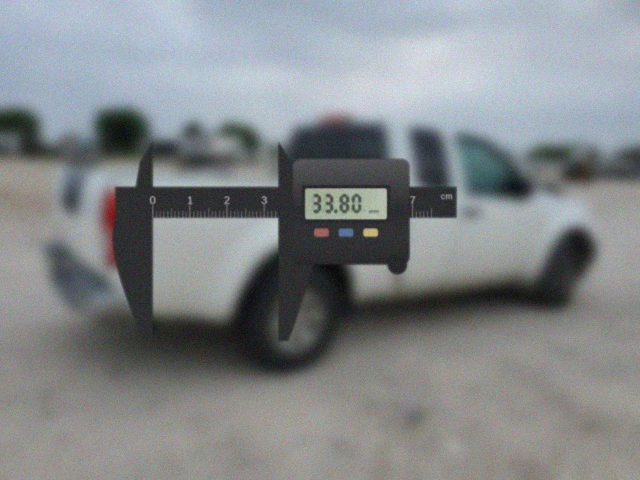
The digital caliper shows 33.80 mm
